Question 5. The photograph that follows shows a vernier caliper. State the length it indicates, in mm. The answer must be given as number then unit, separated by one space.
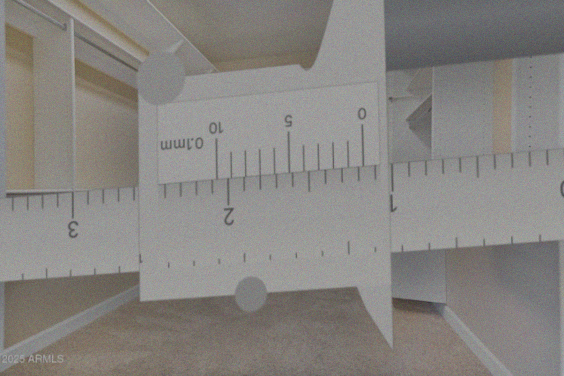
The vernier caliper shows 11.7 mm
